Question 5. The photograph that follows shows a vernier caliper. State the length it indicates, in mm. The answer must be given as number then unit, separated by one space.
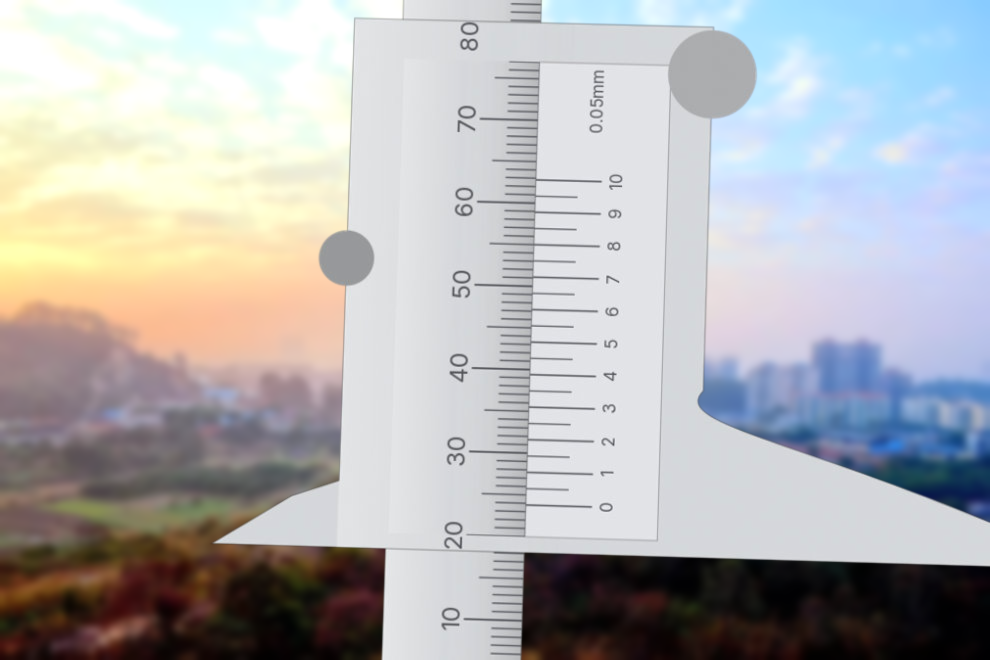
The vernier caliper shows 23.8 mm
